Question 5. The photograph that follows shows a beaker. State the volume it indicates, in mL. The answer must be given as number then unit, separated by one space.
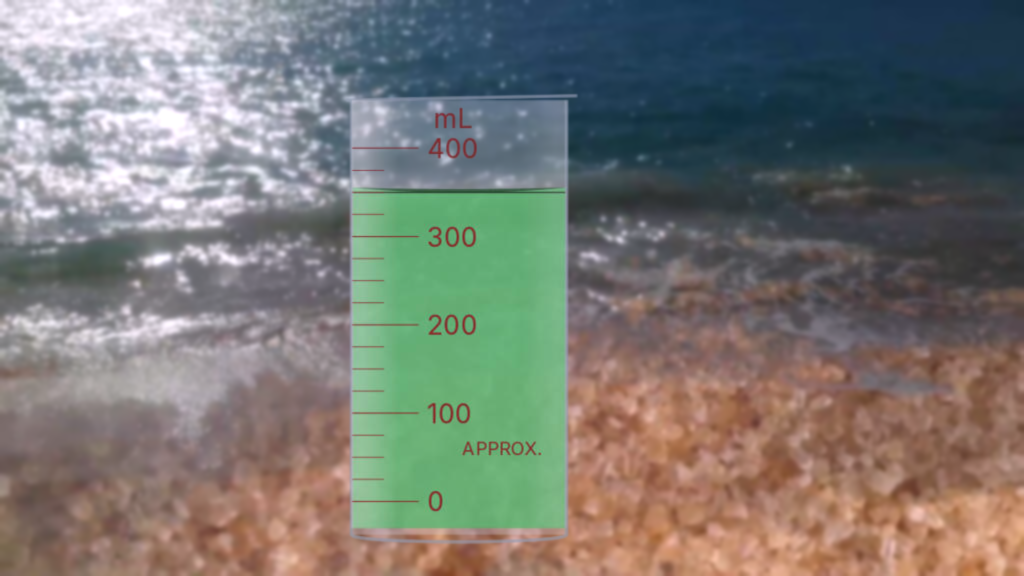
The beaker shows 350 mL
